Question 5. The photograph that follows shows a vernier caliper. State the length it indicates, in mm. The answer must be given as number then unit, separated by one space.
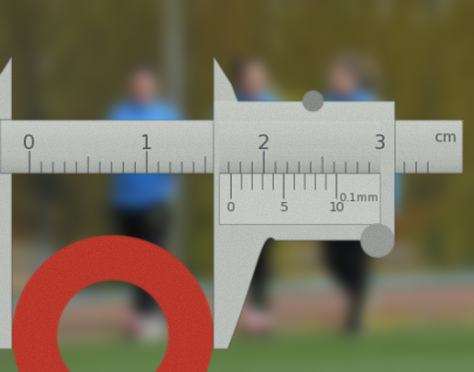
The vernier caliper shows 17.2 mm
